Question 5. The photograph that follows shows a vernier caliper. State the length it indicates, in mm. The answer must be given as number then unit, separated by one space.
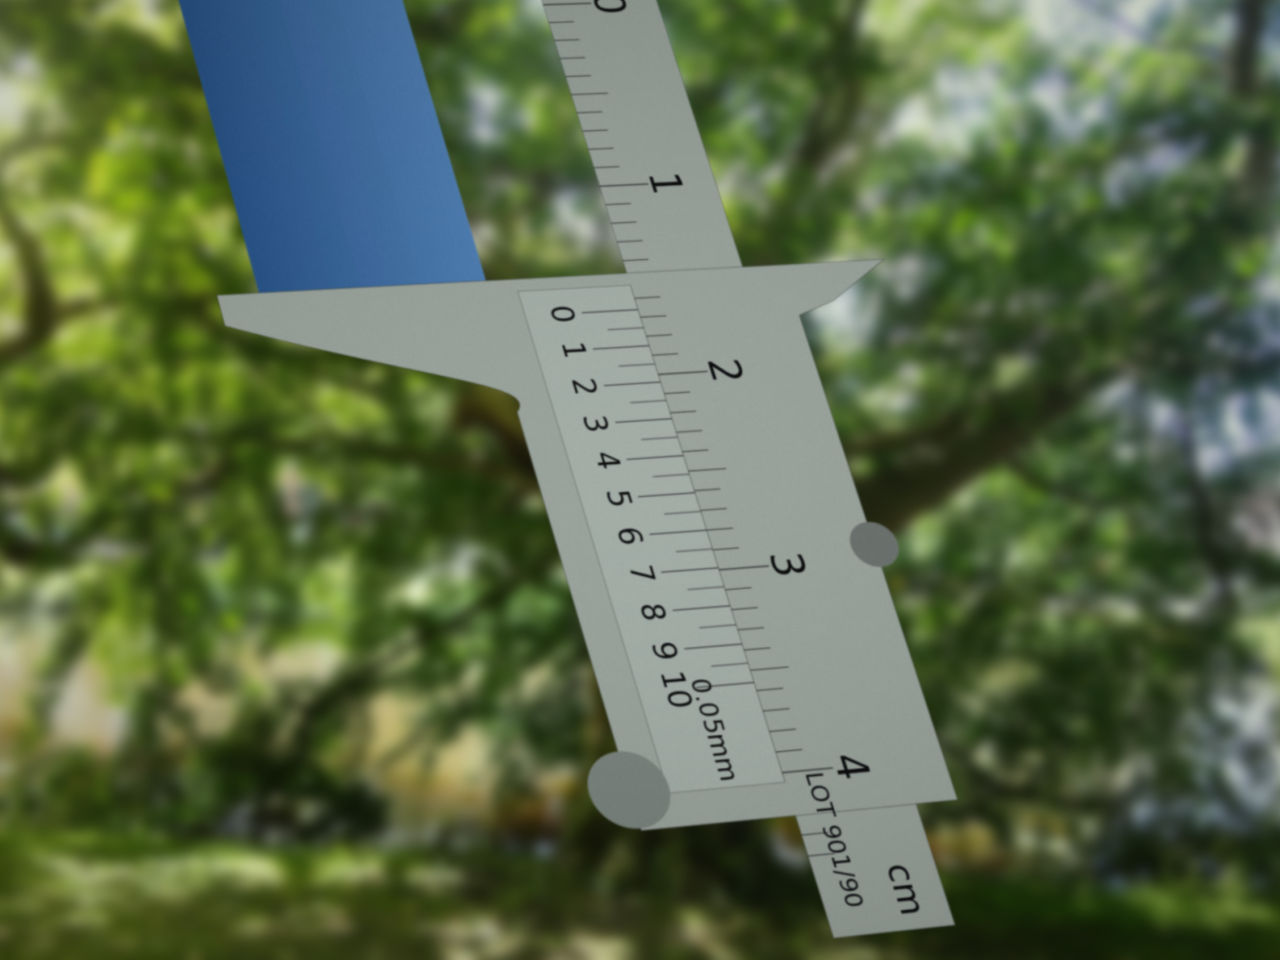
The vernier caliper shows 16.6 mm
